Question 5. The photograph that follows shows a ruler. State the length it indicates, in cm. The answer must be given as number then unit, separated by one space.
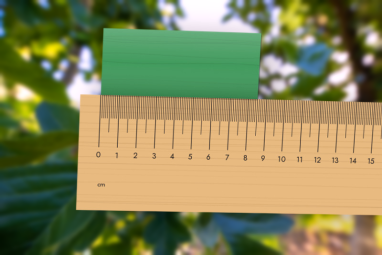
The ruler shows 8.5 cm
